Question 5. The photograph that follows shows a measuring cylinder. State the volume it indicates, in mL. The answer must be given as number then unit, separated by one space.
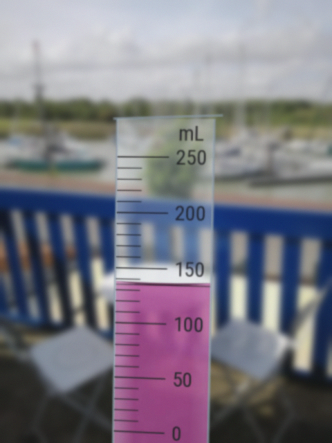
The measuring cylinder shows 135 mL
